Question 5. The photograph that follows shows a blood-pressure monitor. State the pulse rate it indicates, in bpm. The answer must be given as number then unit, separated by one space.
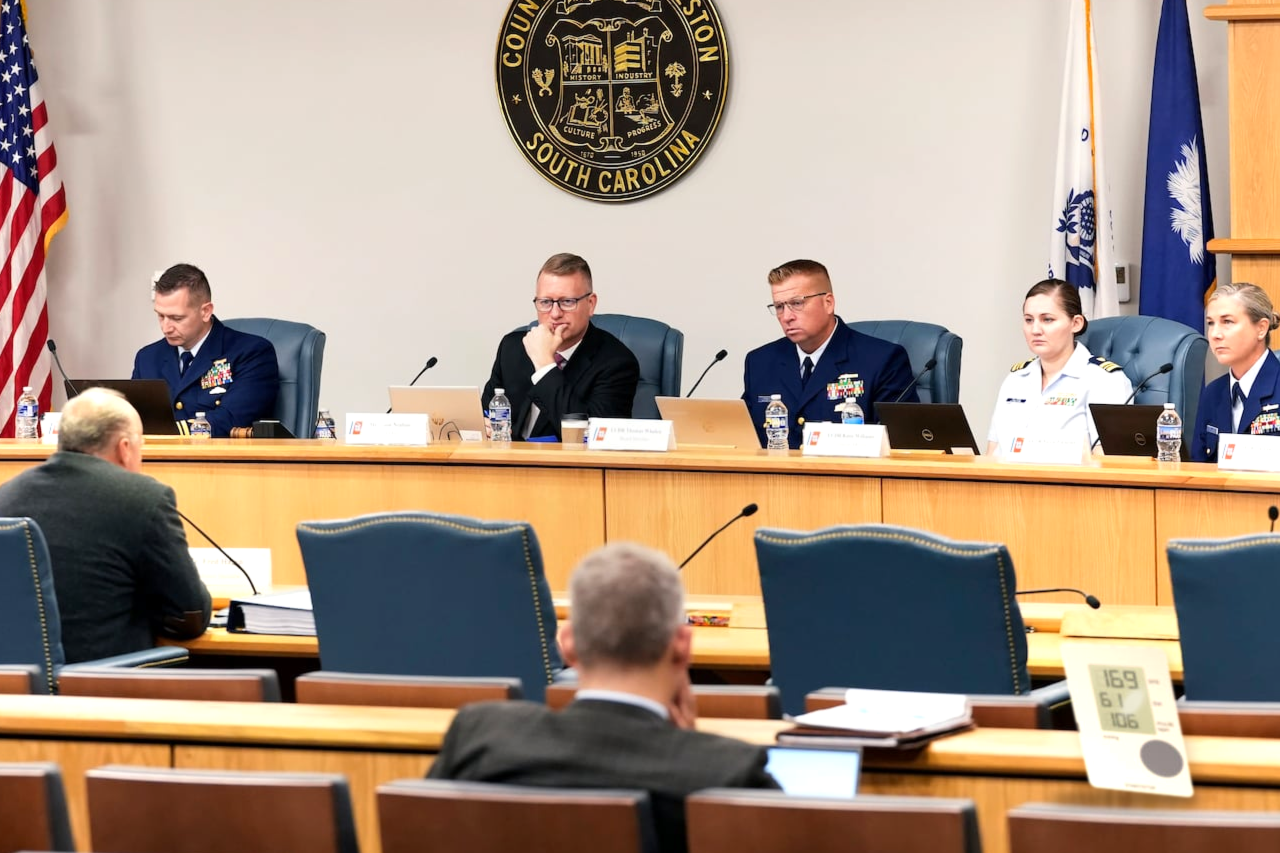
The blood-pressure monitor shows 106 bpm
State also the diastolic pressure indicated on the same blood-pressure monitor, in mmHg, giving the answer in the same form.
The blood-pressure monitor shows 61 mmHg
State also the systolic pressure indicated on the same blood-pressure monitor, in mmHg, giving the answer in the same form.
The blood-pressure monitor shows 169 mmHg
